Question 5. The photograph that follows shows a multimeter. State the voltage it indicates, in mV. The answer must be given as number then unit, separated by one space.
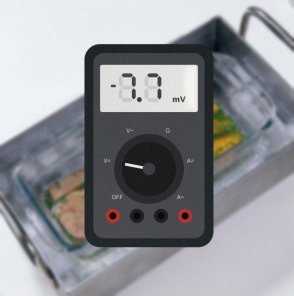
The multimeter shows -7.7 mV
